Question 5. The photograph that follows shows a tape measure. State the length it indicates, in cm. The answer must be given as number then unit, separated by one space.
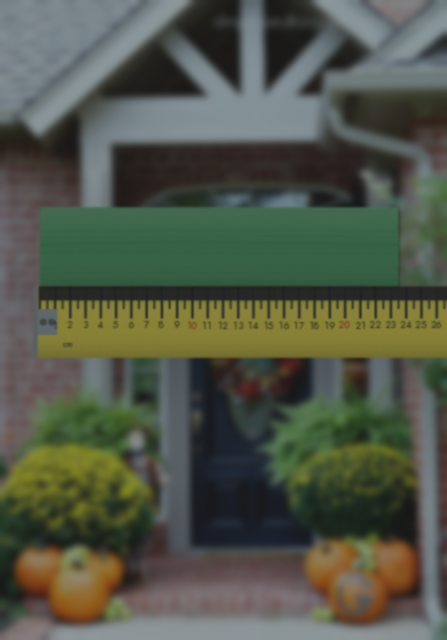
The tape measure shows 23.5 cm
